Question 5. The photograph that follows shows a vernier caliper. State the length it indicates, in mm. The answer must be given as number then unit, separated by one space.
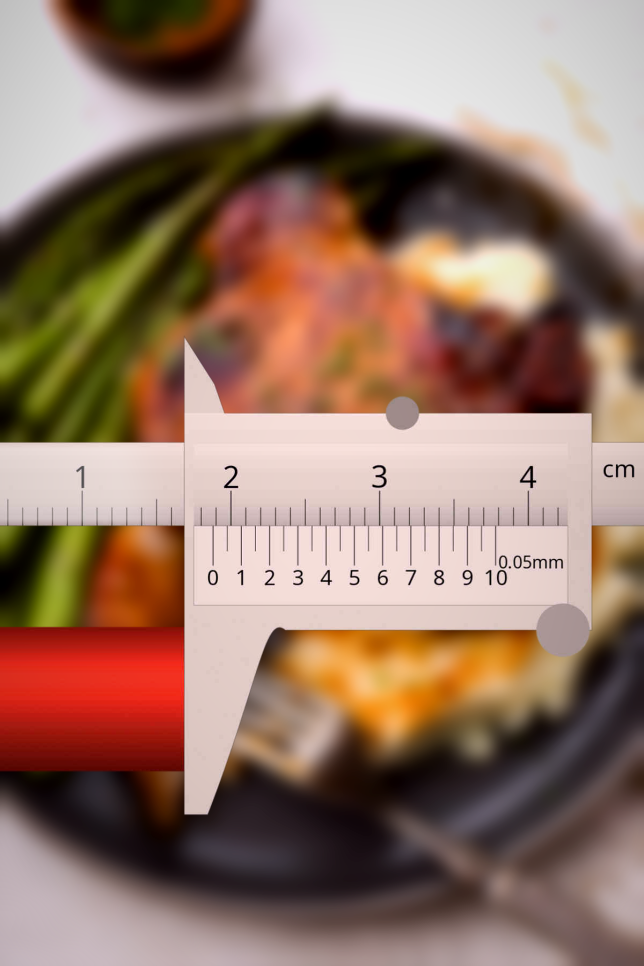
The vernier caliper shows 18.8 mm
